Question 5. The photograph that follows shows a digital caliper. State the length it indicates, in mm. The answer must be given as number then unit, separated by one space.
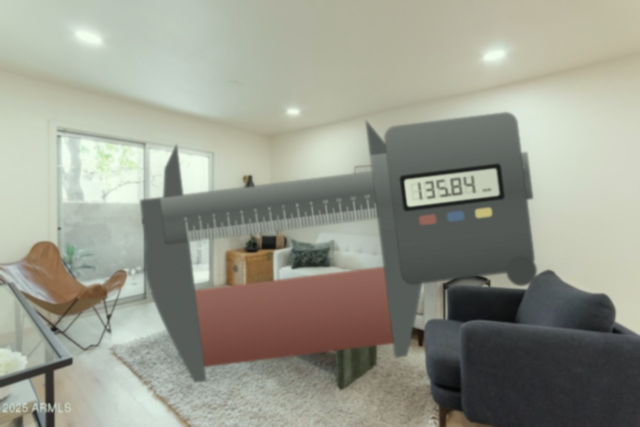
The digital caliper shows 135.84 mm
